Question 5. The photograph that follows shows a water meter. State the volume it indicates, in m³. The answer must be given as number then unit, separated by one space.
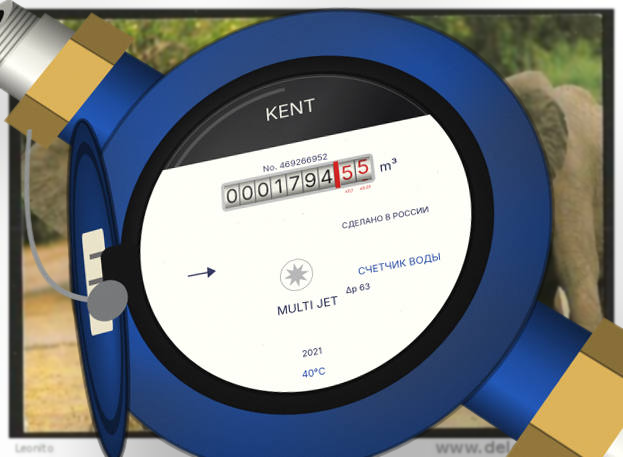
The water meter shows 1794.55 m³
